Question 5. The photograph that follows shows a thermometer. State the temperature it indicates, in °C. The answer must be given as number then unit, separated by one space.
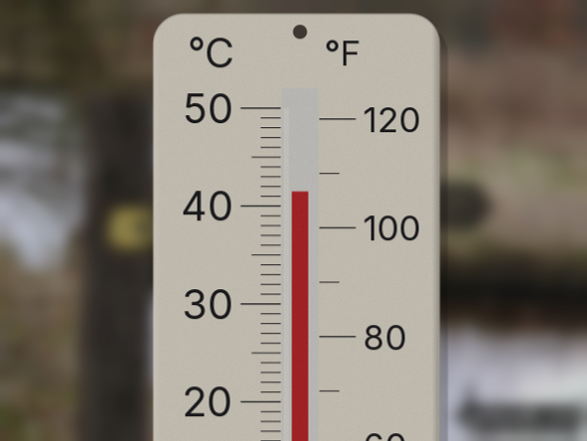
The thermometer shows 41.5 °C
